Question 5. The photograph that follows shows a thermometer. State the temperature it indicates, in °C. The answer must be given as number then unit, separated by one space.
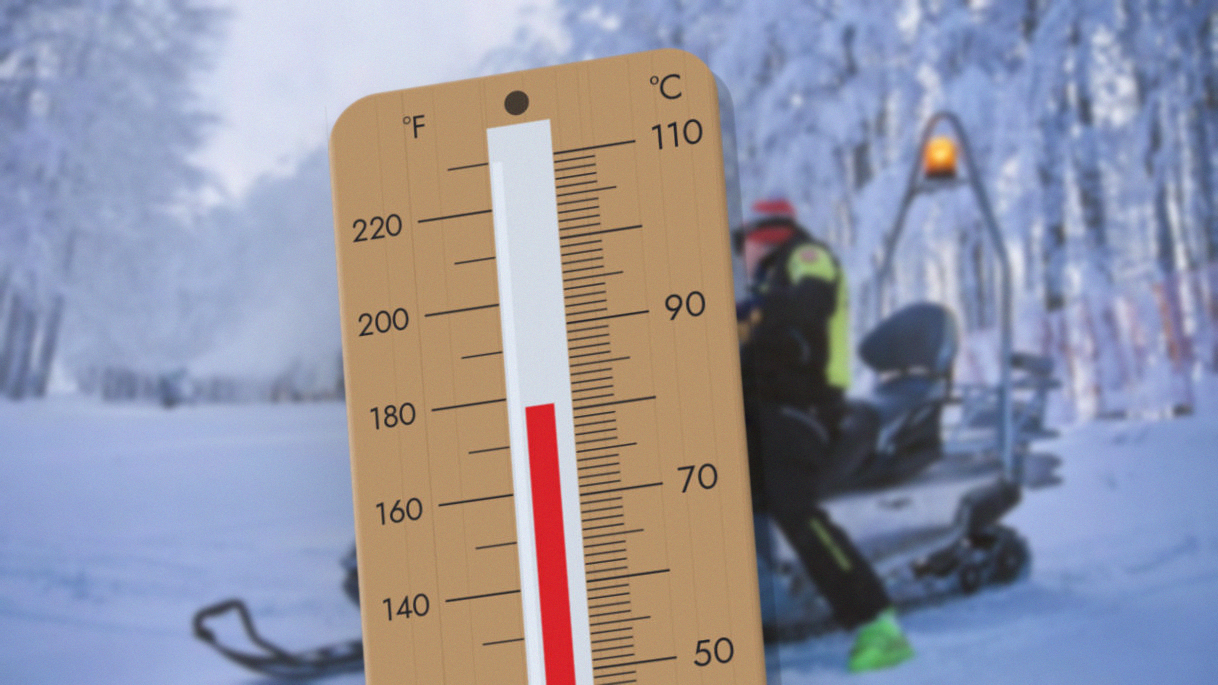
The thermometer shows 81 °C
